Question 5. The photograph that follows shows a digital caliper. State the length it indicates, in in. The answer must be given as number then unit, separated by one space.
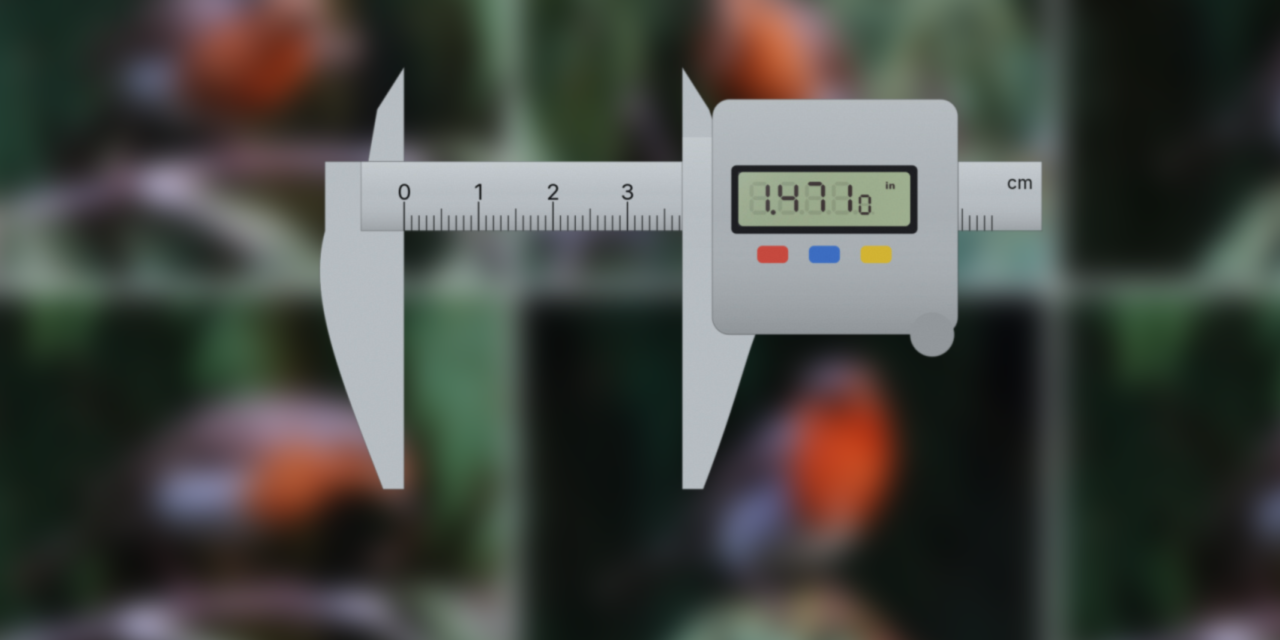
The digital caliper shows 1.4710 in
